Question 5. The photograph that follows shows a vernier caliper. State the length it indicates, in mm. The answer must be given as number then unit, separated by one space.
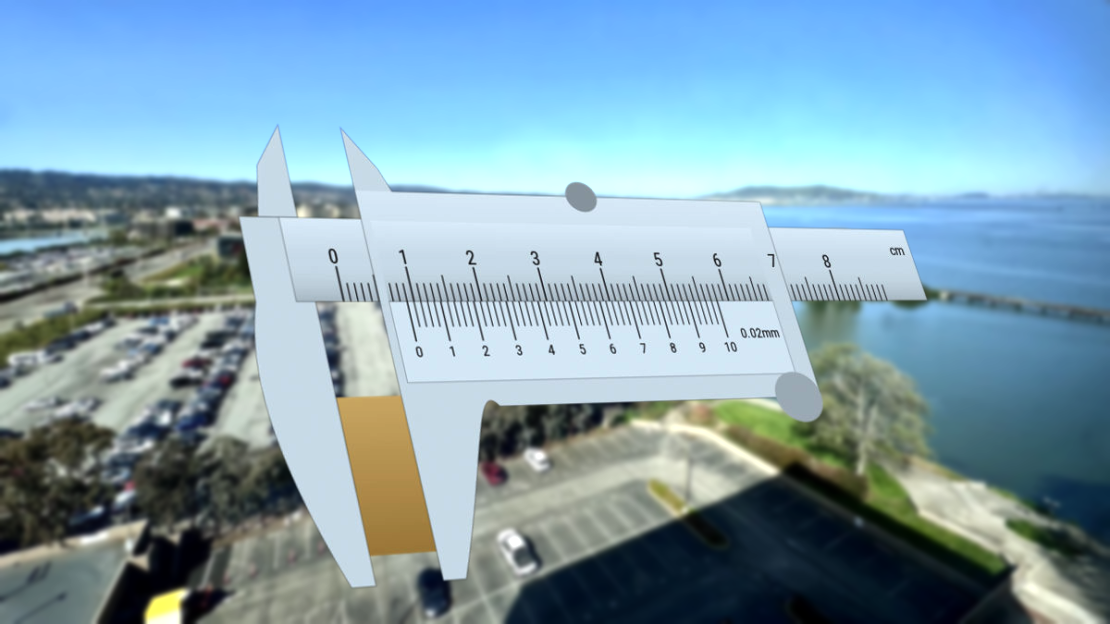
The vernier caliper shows 9.0 mm
